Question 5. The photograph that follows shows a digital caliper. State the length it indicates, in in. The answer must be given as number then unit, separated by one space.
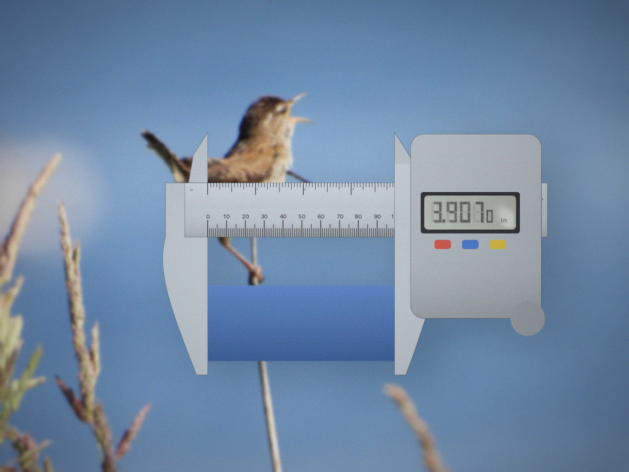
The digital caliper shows 3.9070 in
